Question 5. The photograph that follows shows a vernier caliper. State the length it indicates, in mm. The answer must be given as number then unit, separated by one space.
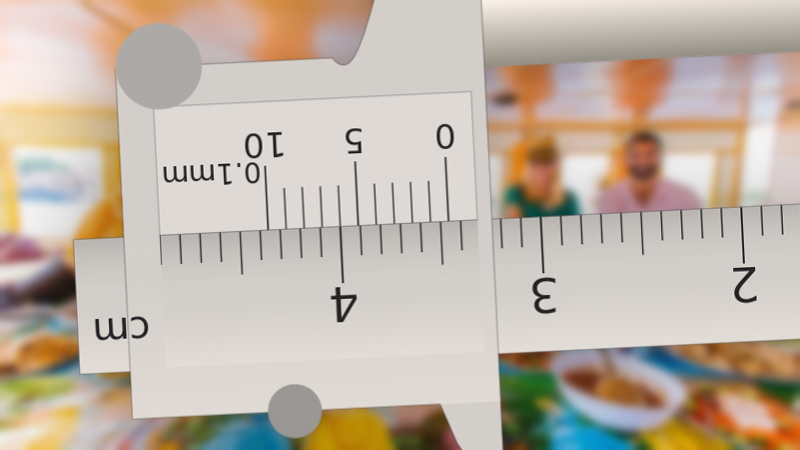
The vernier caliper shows 34.6 mm
